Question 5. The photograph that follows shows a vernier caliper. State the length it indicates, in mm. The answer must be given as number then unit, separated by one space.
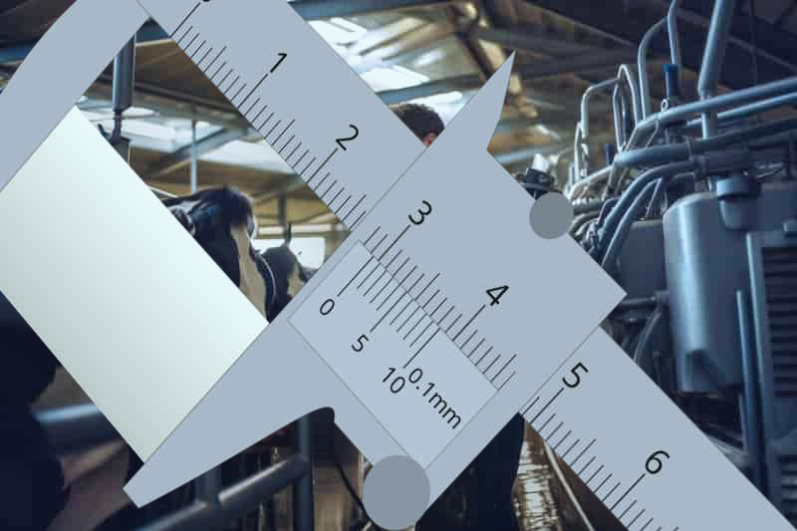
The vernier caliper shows 29.4 mm
